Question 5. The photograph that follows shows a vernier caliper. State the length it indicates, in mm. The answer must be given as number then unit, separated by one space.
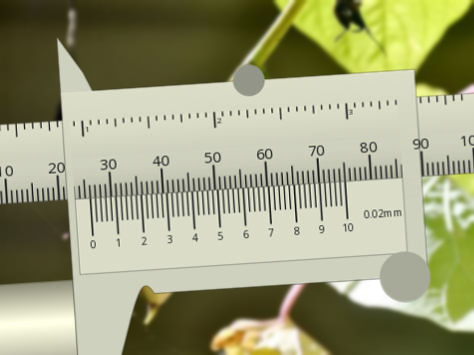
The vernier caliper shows 26.0 mm
